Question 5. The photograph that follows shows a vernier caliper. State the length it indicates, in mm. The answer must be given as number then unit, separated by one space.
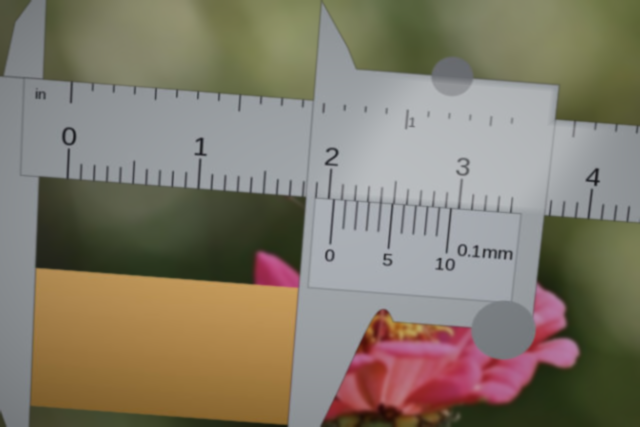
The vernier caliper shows 20.4 mm
